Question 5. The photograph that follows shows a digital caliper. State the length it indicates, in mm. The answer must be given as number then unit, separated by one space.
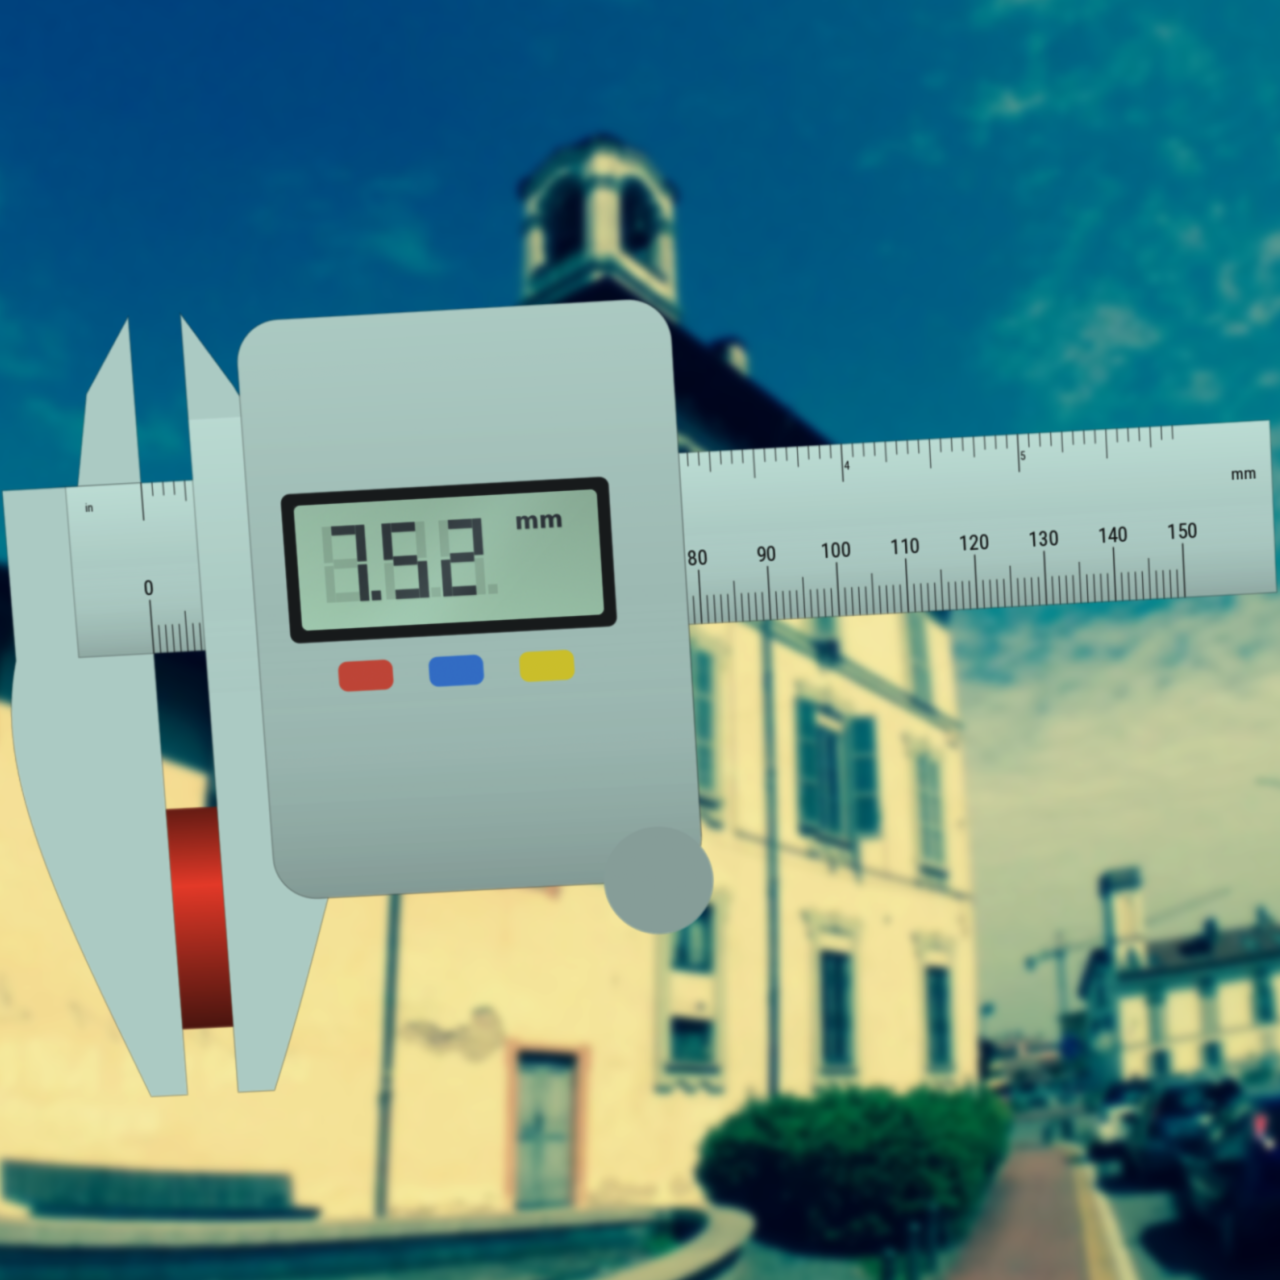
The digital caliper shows 7.52 mm
